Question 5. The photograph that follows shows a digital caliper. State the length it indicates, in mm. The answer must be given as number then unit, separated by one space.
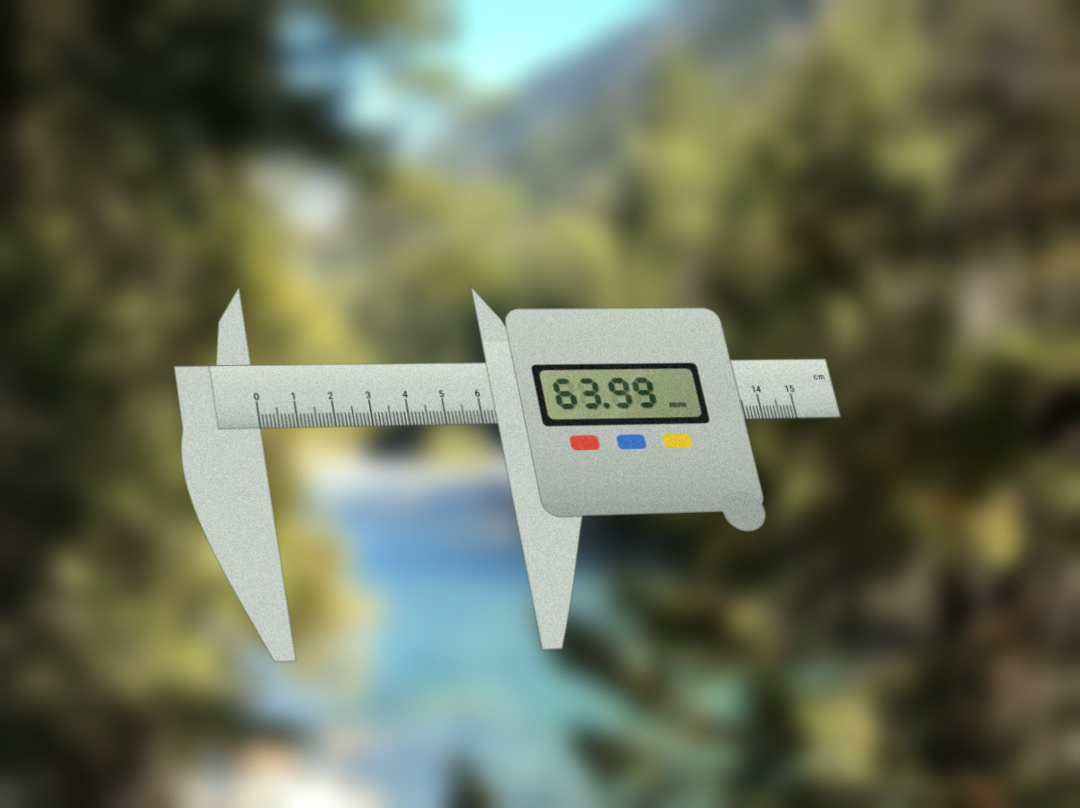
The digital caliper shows 63.99 mm
